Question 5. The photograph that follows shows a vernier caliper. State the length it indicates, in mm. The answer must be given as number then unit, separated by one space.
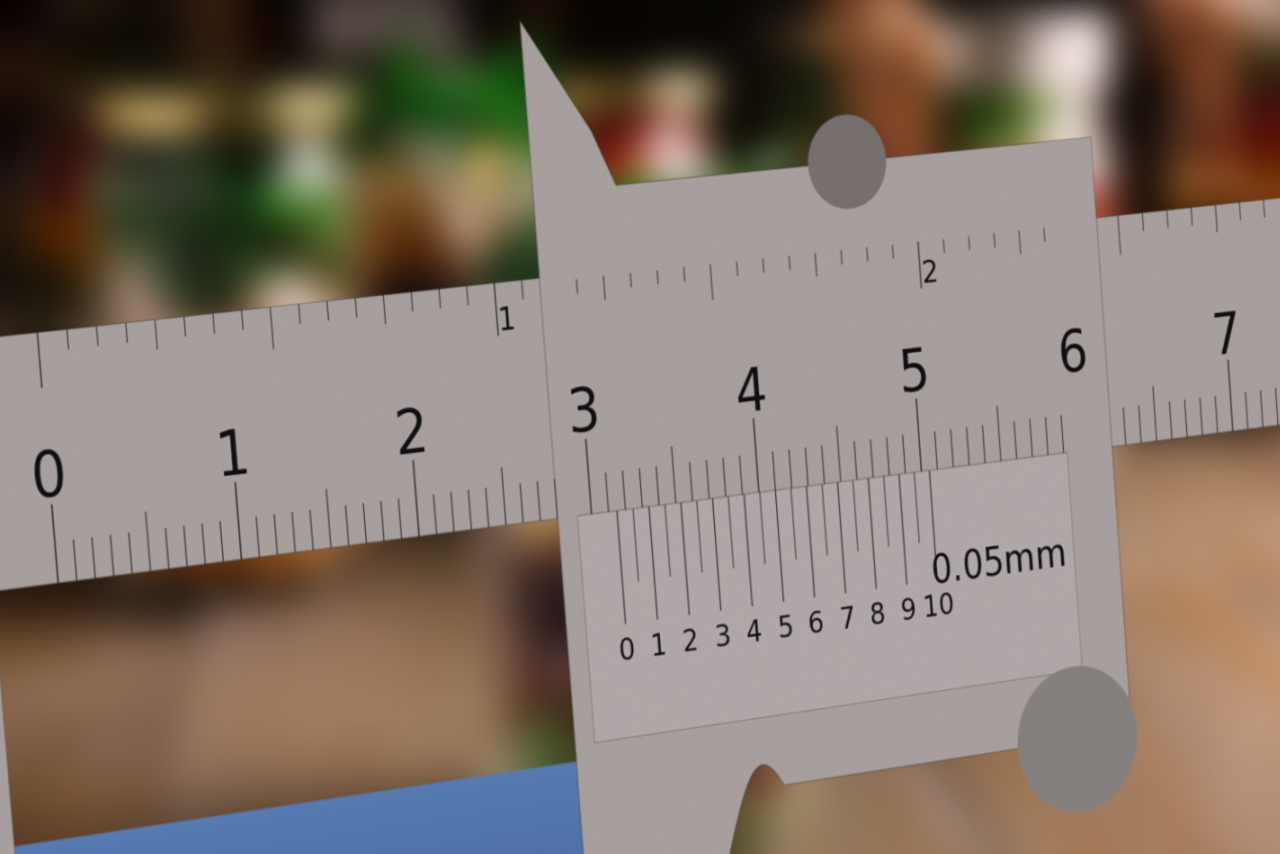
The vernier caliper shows 31.5 mm
